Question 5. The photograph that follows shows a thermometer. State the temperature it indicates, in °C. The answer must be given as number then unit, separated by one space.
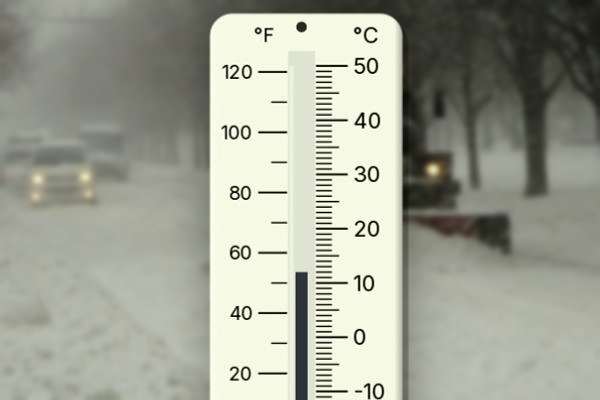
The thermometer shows 12 °C
